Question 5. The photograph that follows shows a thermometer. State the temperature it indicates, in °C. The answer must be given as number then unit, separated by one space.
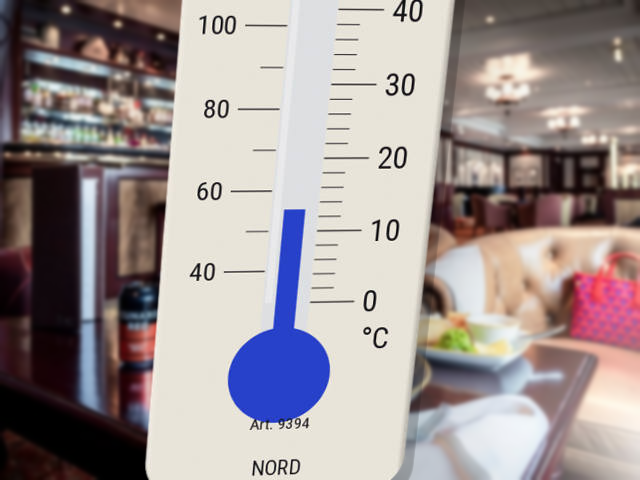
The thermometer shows 13 °C
